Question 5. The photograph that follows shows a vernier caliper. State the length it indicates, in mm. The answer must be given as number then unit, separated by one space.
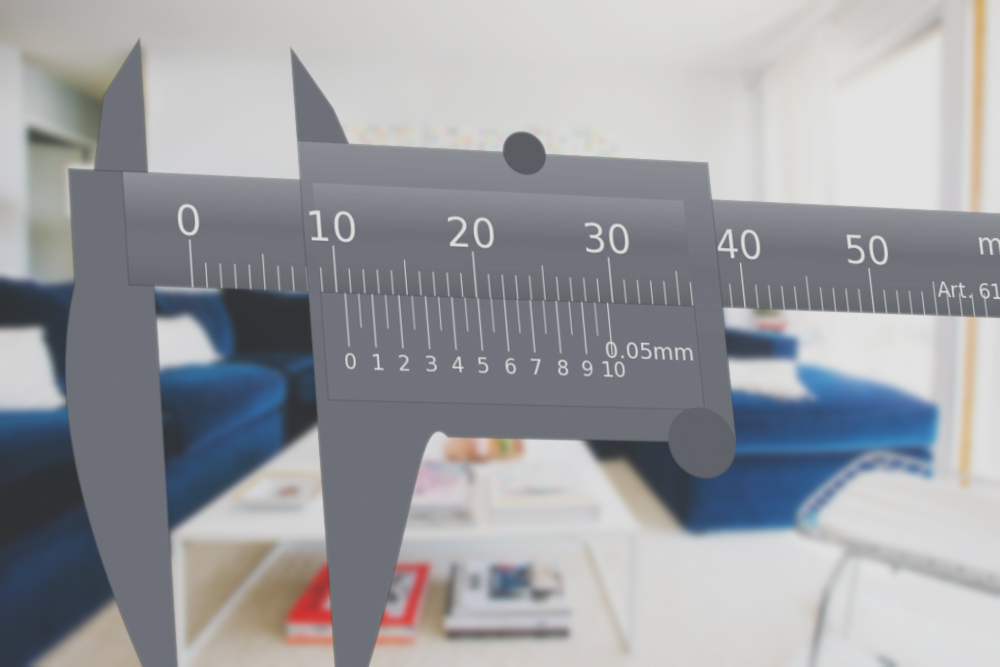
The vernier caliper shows 10.6 mm
